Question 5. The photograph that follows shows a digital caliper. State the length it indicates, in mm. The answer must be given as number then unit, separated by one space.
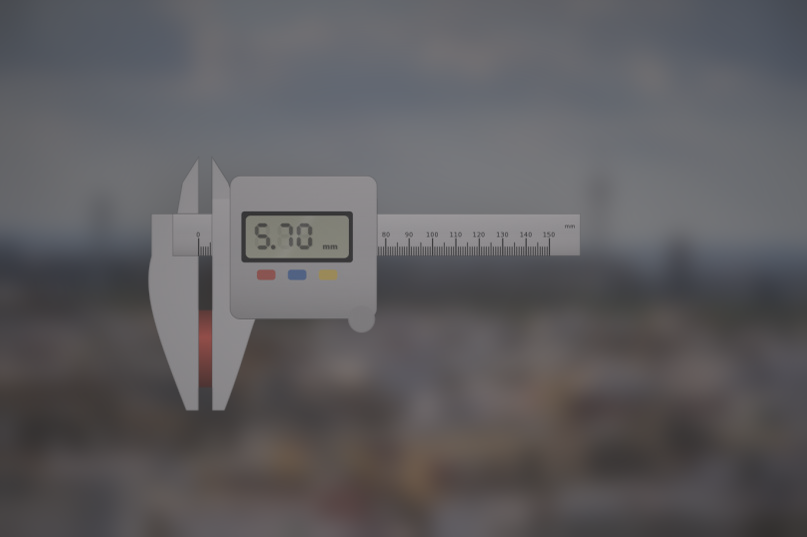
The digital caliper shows 5.70 mm
